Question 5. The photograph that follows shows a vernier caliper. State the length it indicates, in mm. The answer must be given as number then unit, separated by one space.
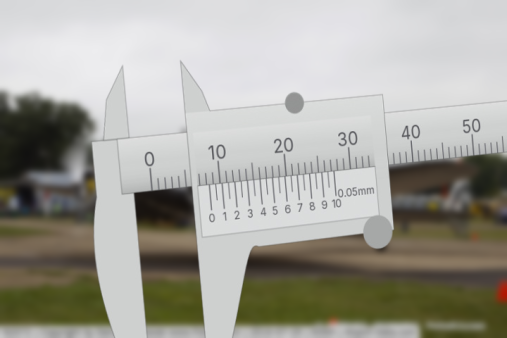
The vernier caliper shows 8.4 mm
